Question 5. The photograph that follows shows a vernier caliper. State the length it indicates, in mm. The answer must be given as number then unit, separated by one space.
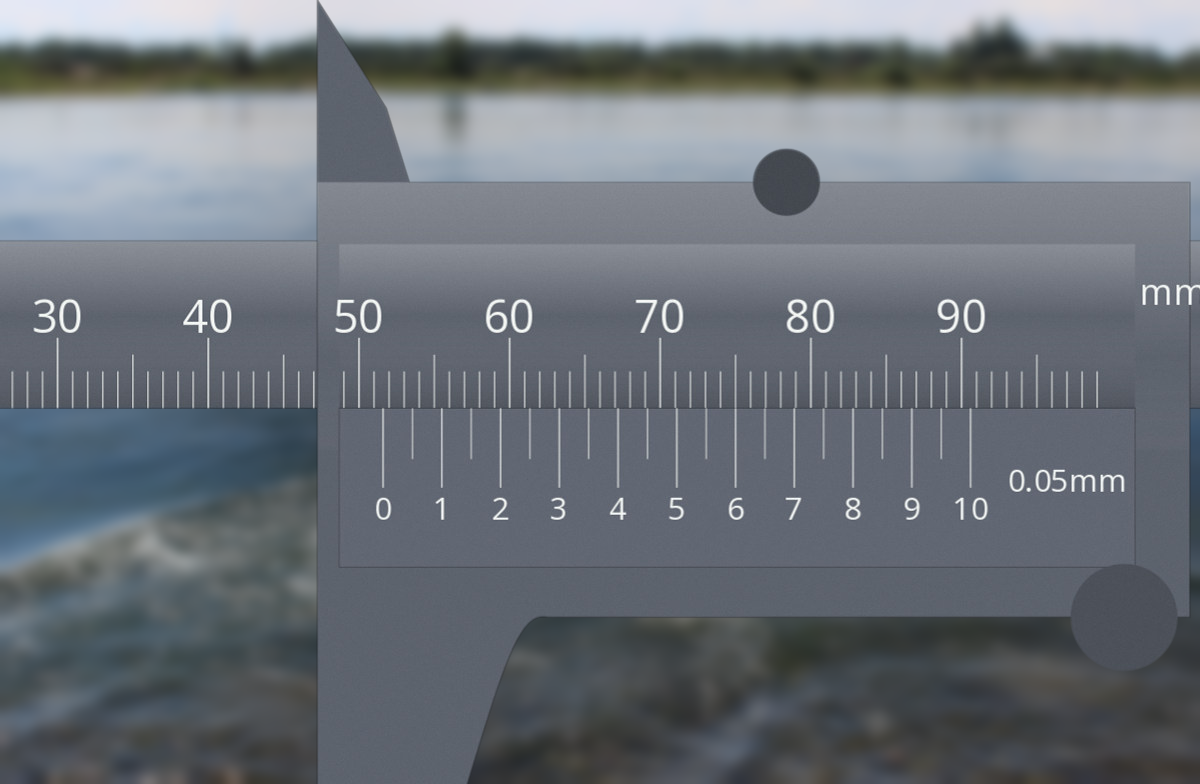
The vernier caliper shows 51.6 mm
